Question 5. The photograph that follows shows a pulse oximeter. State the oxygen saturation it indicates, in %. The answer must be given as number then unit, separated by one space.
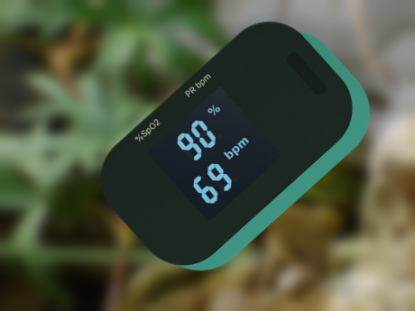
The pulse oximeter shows 90 %
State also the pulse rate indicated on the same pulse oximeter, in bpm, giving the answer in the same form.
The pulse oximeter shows 69 bpm
